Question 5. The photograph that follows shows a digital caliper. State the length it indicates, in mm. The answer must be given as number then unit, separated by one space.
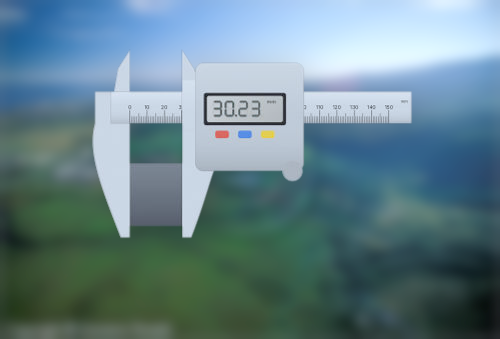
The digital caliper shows 30.23 mm
